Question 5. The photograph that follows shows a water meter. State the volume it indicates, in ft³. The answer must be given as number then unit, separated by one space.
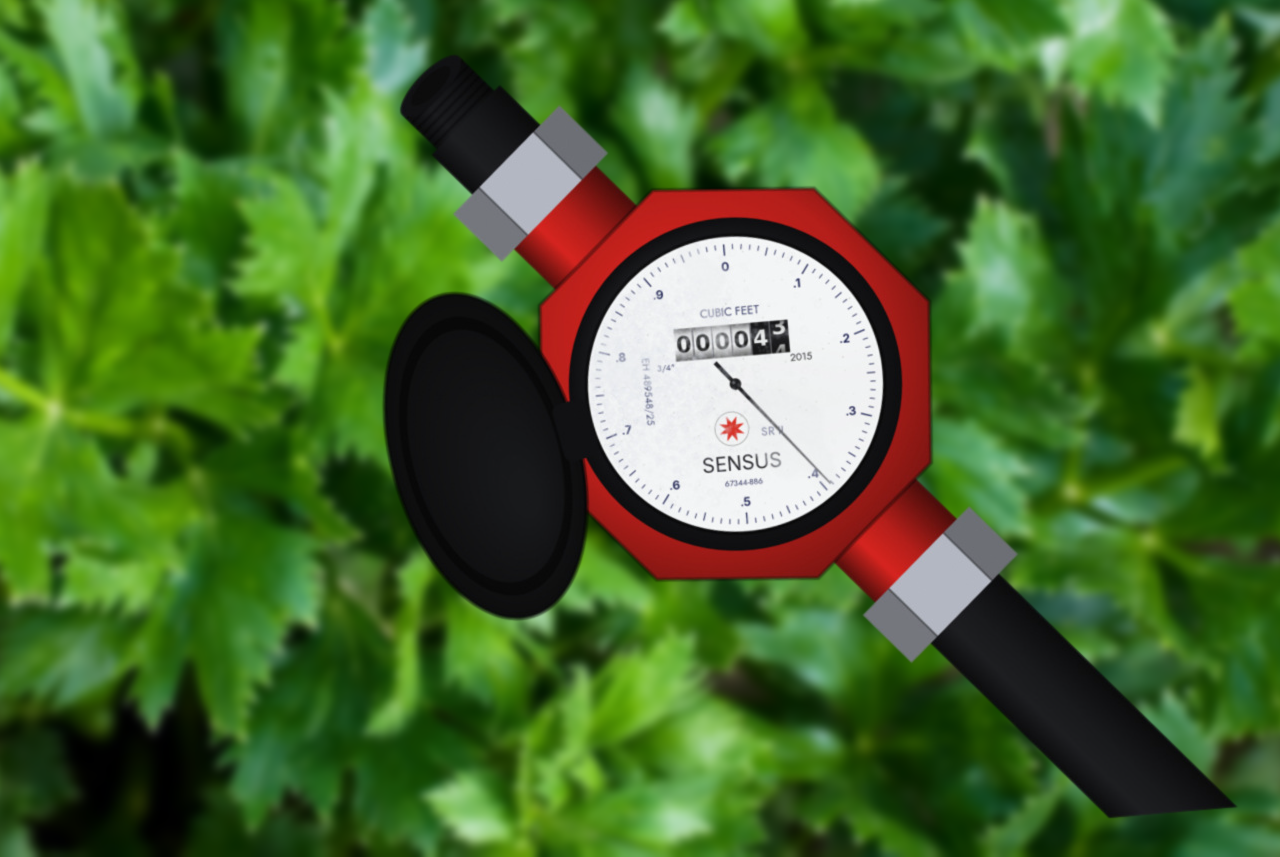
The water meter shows 43.39 ft³
